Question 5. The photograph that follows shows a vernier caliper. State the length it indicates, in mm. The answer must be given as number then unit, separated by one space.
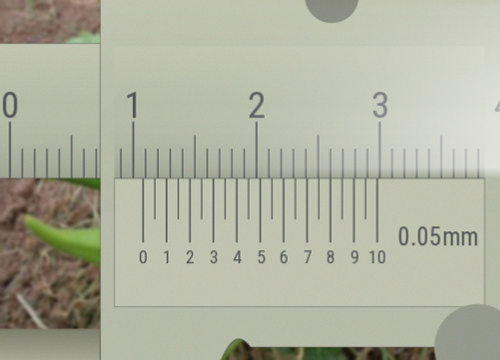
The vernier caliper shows 10.8 mm
